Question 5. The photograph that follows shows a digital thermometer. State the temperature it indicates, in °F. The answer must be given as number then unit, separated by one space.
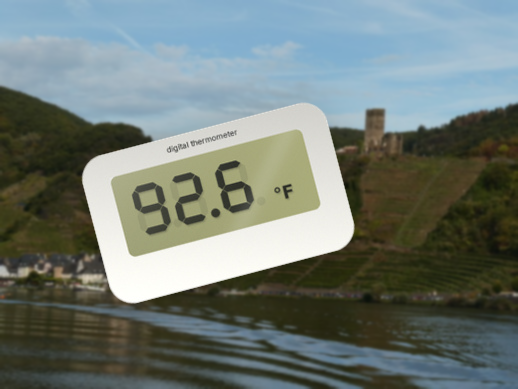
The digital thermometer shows 92.6 °F
